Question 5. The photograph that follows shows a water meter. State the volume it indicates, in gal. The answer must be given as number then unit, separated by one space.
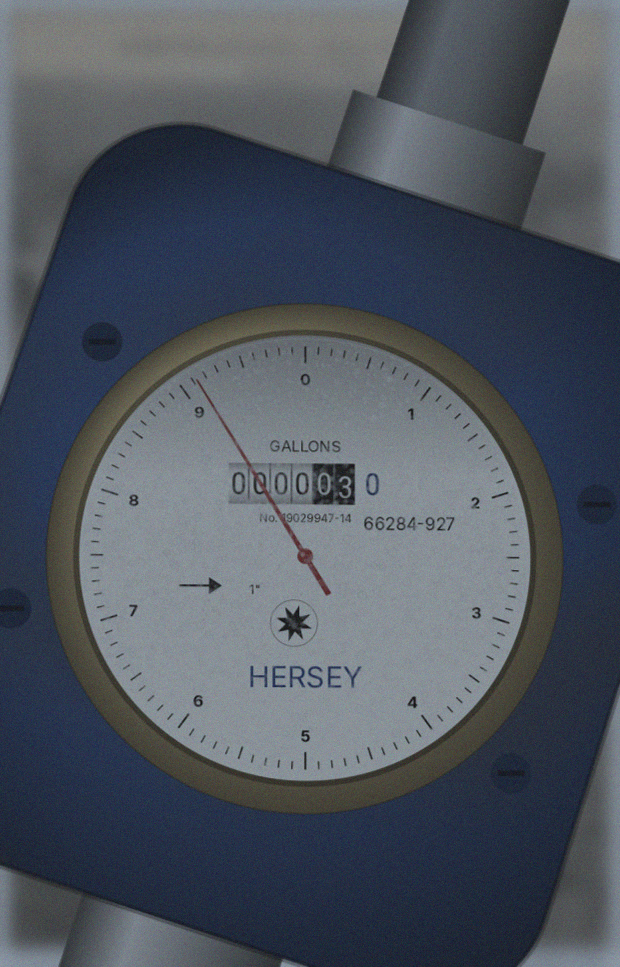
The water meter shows 29.1 gal
